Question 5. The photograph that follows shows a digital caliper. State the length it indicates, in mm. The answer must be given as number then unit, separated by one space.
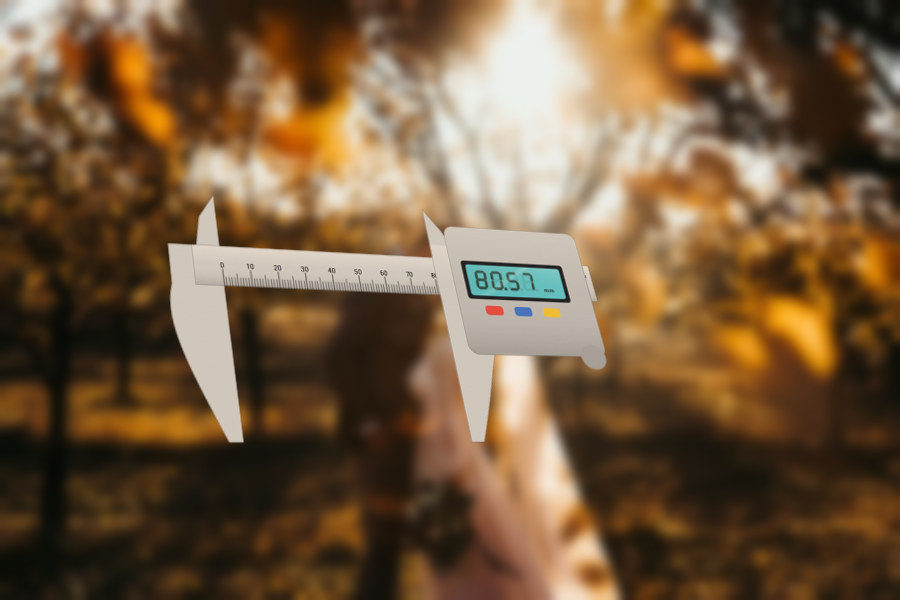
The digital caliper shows 80.57 mm
